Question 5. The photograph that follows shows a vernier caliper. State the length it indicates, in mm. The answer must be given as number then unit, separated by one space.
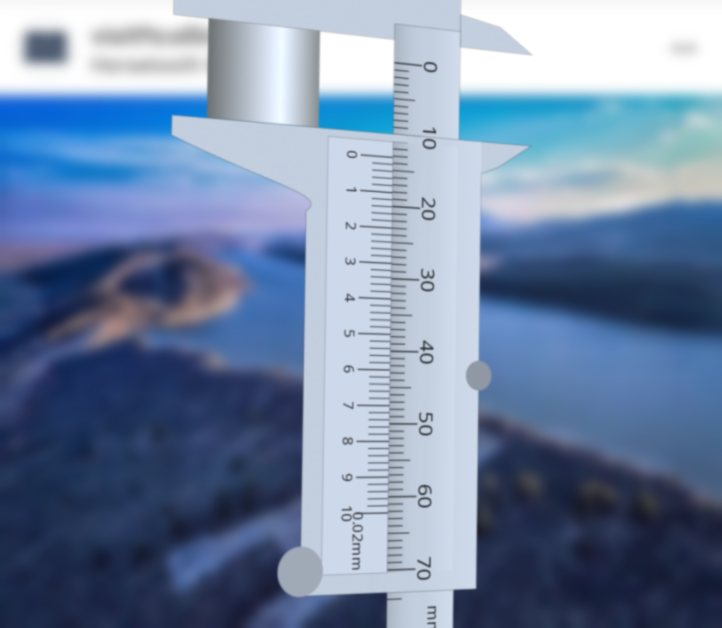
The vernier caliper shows 13.2 mm
